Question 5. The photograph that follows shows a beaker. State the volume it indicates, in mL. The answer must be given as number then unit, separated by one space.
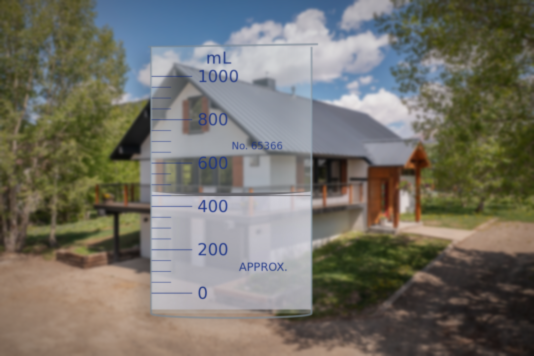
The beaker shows 450 mL
